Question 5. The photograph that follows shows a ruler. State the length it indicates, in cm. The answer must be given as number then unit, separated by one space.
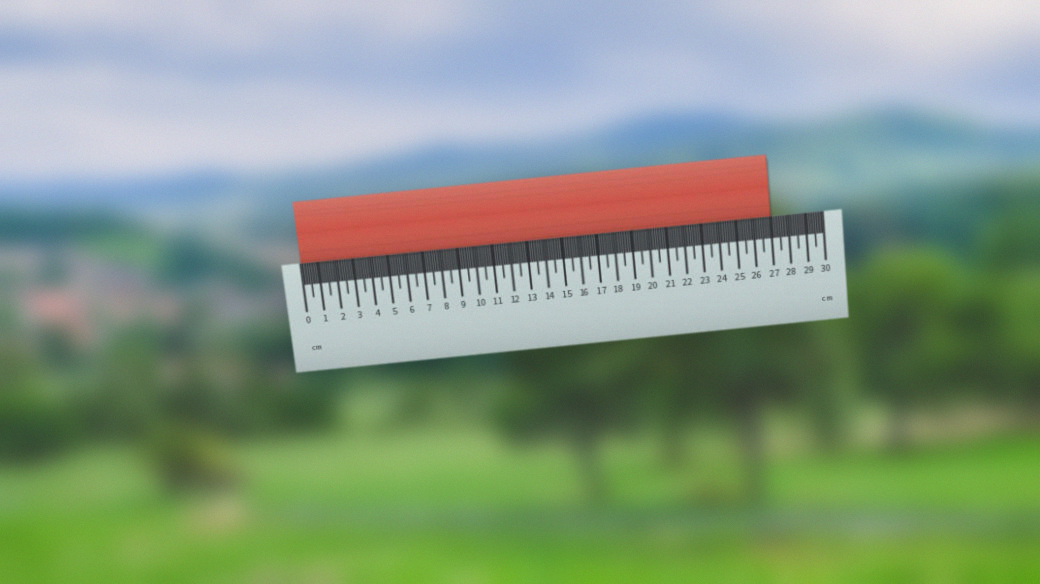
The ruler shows 27 cm
